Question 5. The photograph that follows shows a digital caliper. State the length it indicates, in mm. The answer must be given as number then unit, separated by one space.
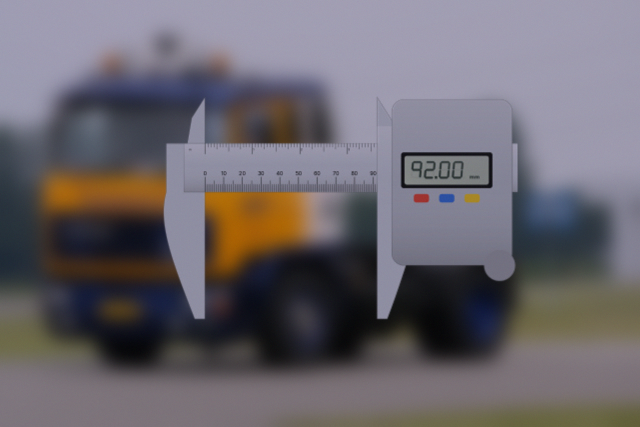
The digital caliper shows 92.00 mm
